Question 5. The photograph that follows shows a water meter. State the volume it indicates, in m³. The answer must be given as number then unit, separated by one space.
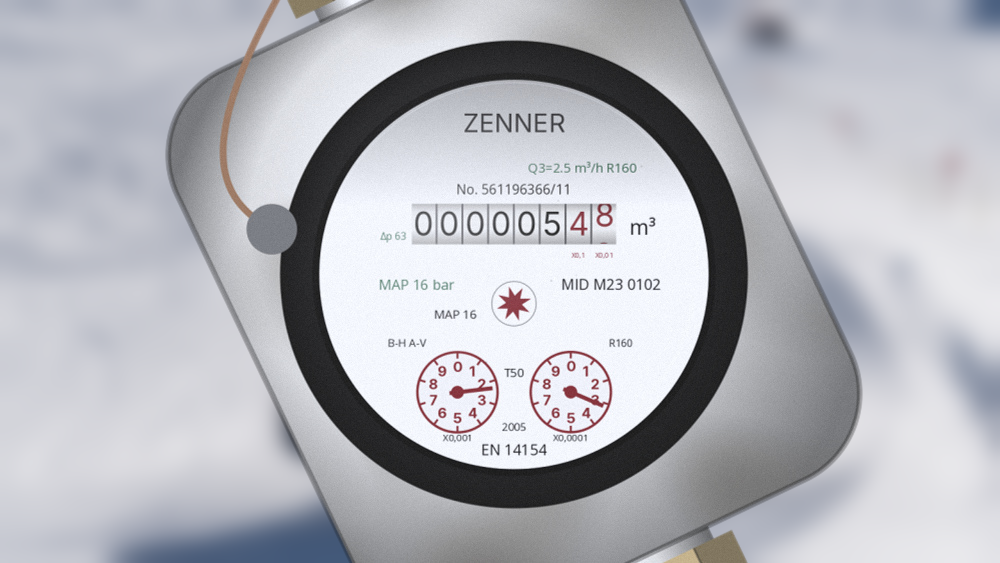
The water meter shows 5.4823 m³
